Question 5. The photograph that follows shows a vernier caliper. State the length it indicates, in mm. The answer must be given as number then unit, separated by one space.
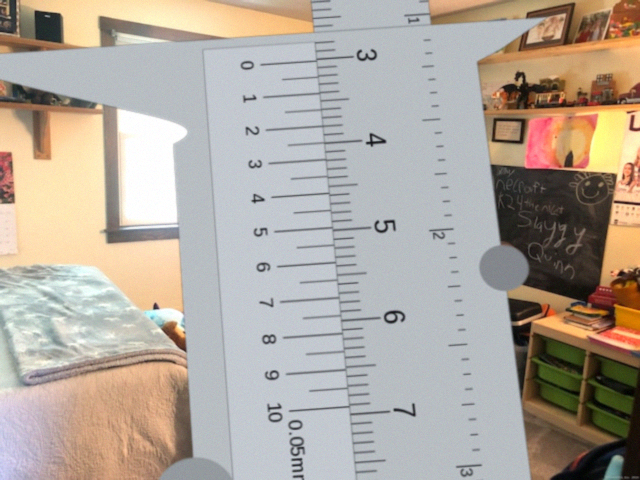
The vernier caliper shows 30.2 mm
